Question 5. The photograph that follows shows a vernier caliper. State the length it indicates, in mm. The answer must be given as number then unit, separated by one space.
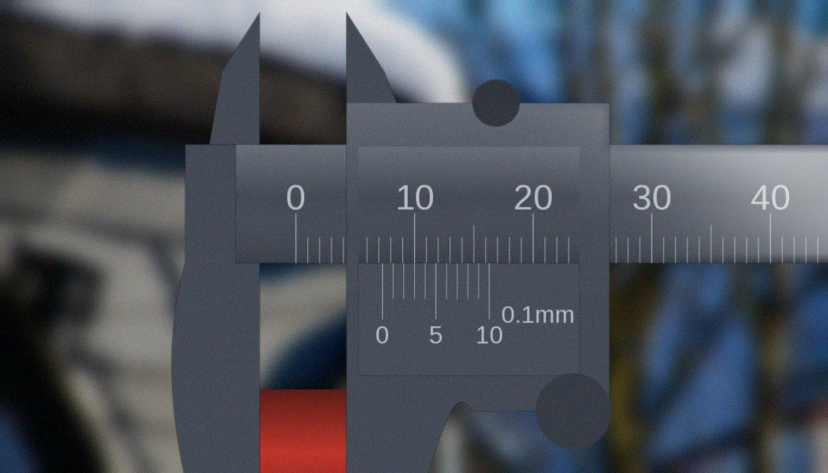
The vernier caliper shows 7.3 mm
